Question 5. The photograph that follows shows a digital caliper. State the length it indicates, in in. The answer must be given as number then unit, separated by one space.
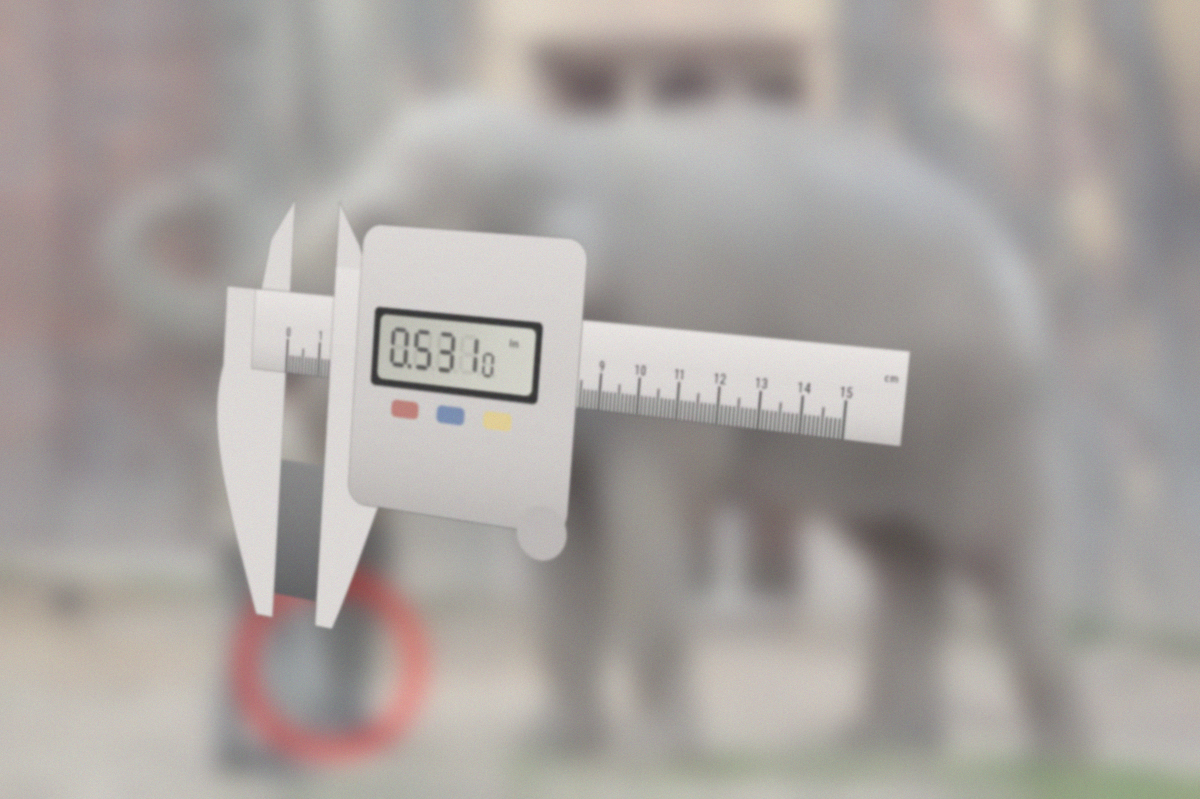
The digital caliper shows 0.5310 in
